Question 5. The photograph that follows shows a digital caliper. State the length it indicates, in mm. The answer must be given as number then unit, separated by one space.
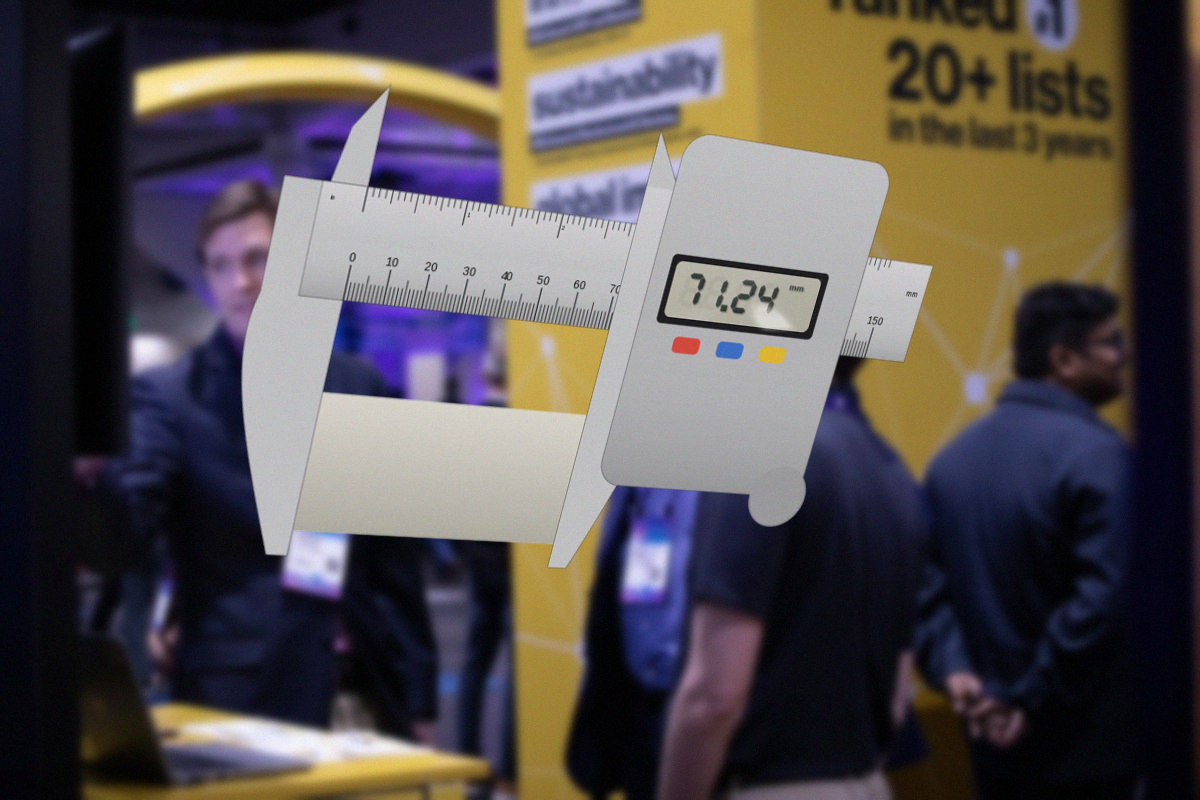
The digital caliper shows 71.24 mm
